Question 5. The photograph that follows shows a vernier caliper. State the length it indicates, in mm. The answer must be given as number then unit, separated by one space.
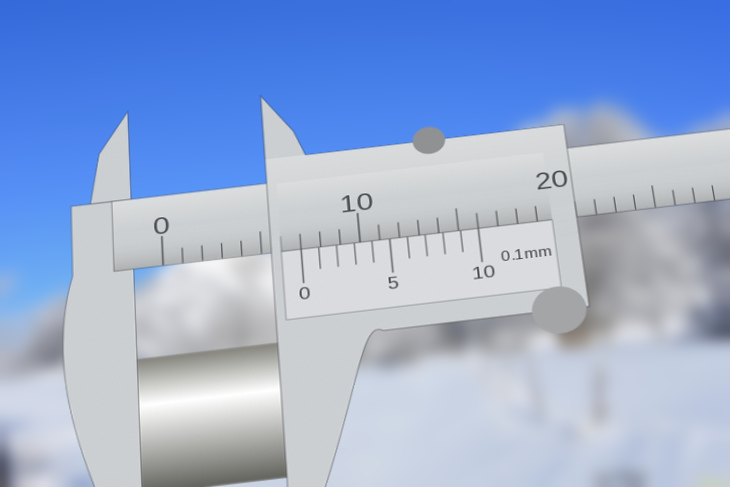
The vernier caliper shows 7.0 mm
